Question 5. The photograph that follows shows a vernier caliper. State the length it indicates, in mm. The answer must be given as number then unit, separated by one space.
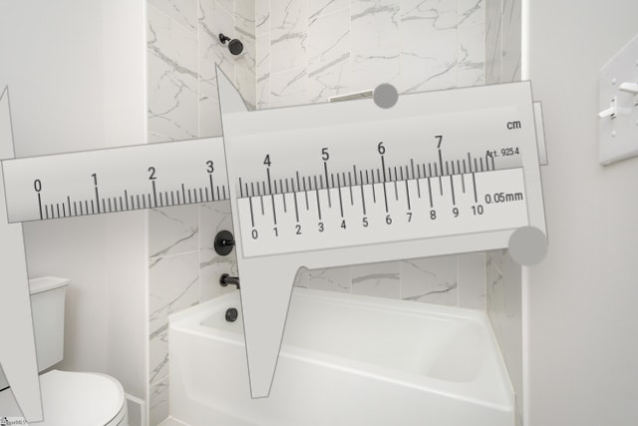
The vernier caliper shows 36.4 mm
